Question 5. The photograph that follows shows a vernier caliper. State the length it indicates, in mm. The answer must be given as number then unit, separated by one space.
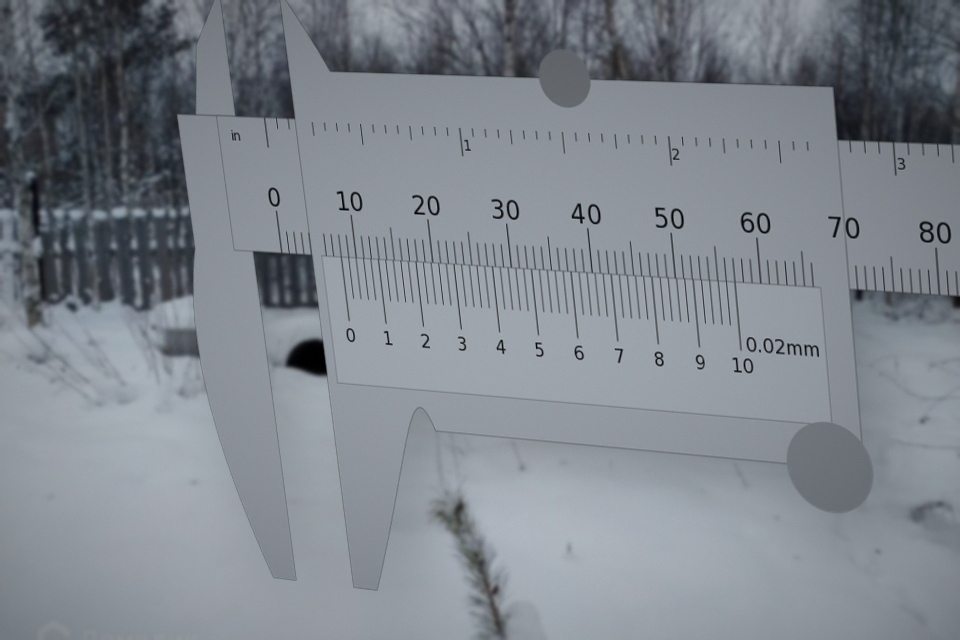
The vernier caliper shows 8.0 mm
